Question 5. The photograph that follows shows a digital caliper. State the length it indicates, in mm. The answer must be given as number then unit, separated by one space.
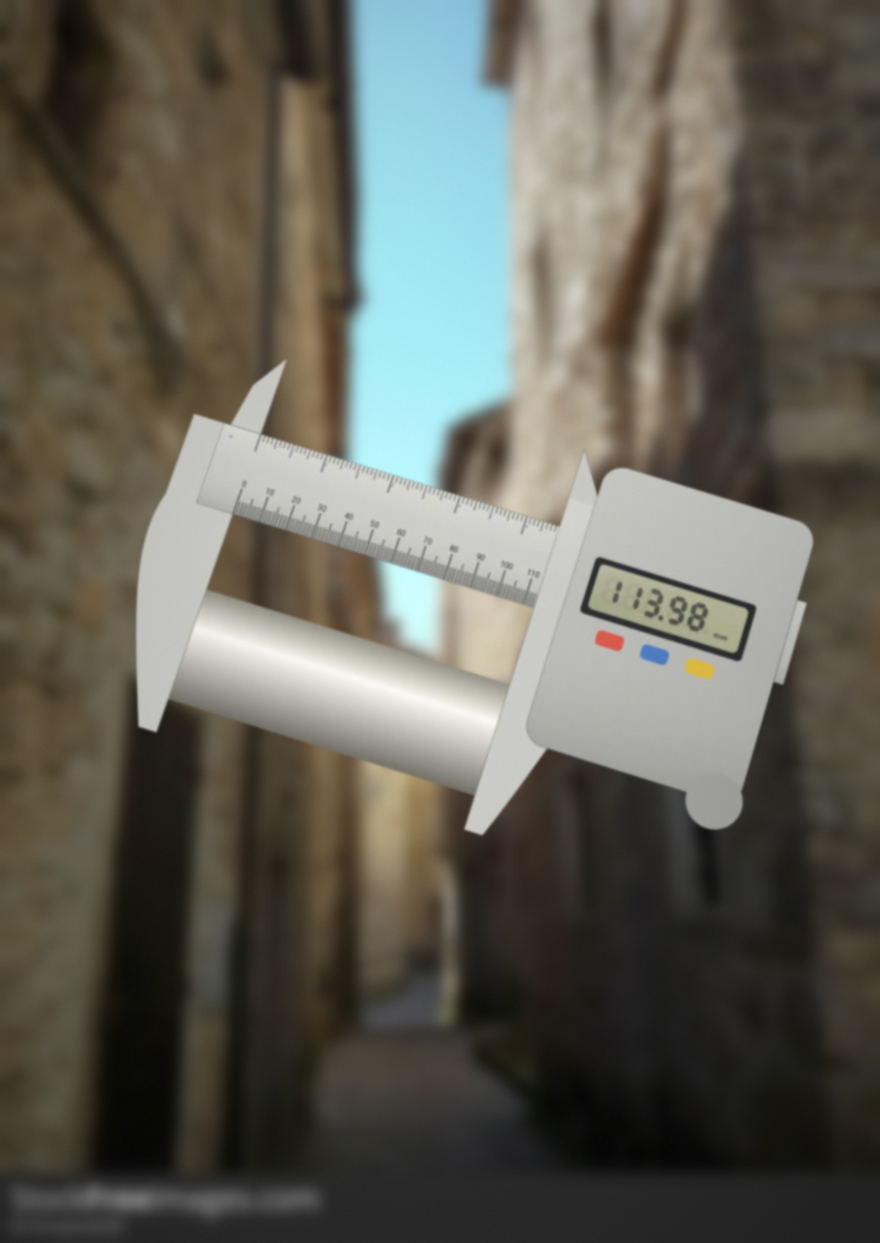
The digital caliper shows 113.98 mm
